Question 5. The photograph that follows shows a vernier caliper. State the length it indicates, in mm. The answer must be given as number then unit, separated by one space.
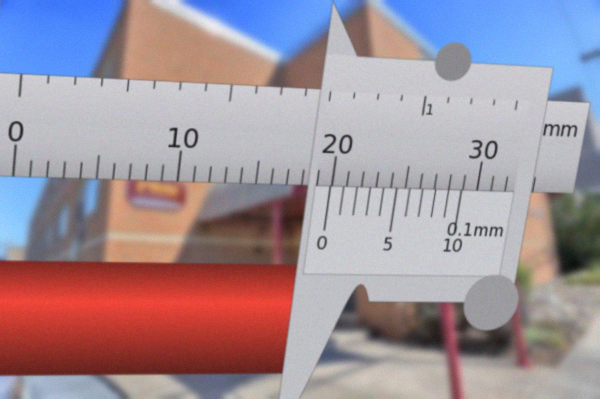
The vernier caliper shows 19.9 mm
